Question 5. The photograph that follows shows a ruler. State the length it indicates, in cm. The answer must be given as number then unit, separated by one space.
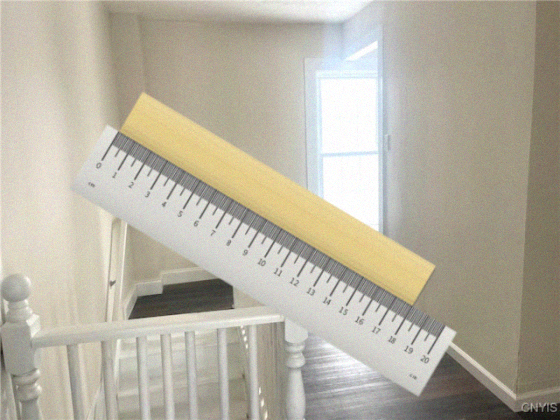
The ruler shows 18 cm
